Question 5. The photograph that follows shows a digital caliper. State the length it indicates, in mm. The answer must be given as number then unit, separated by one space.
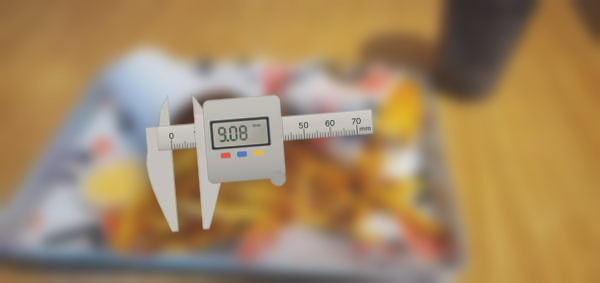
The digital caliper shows 9.08 mm
